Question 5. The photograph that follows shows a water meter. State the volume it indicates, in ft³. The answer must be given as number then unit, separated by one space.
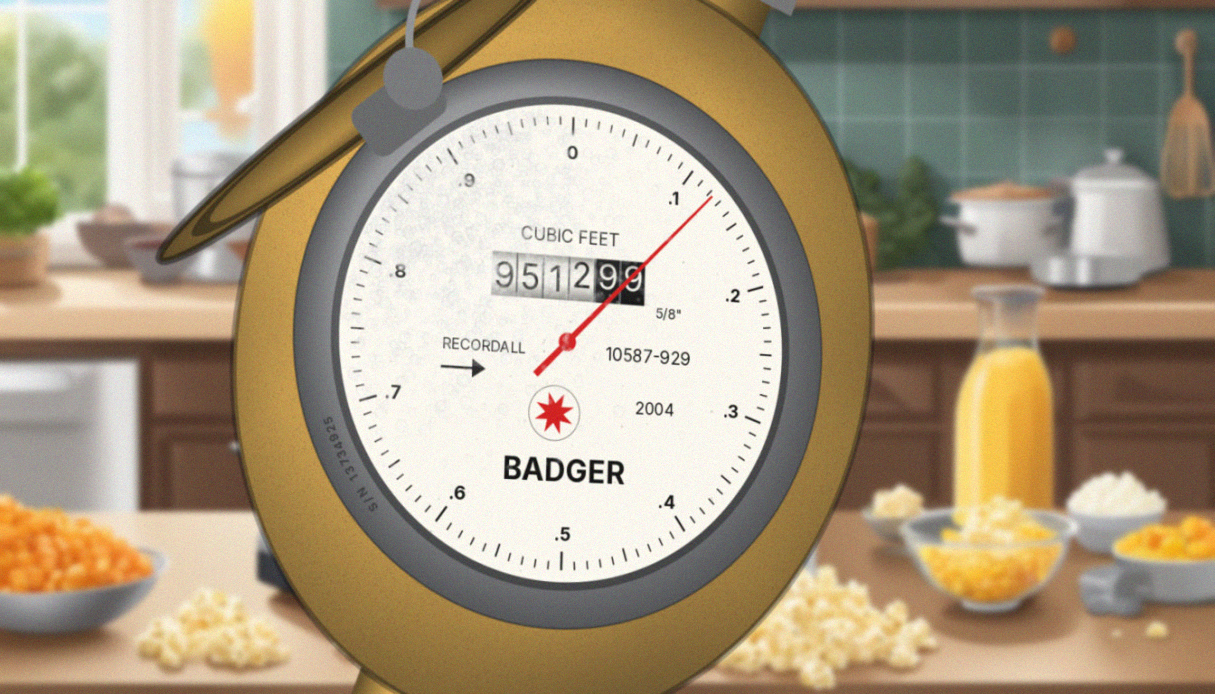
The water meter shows 951299.12 ft³
